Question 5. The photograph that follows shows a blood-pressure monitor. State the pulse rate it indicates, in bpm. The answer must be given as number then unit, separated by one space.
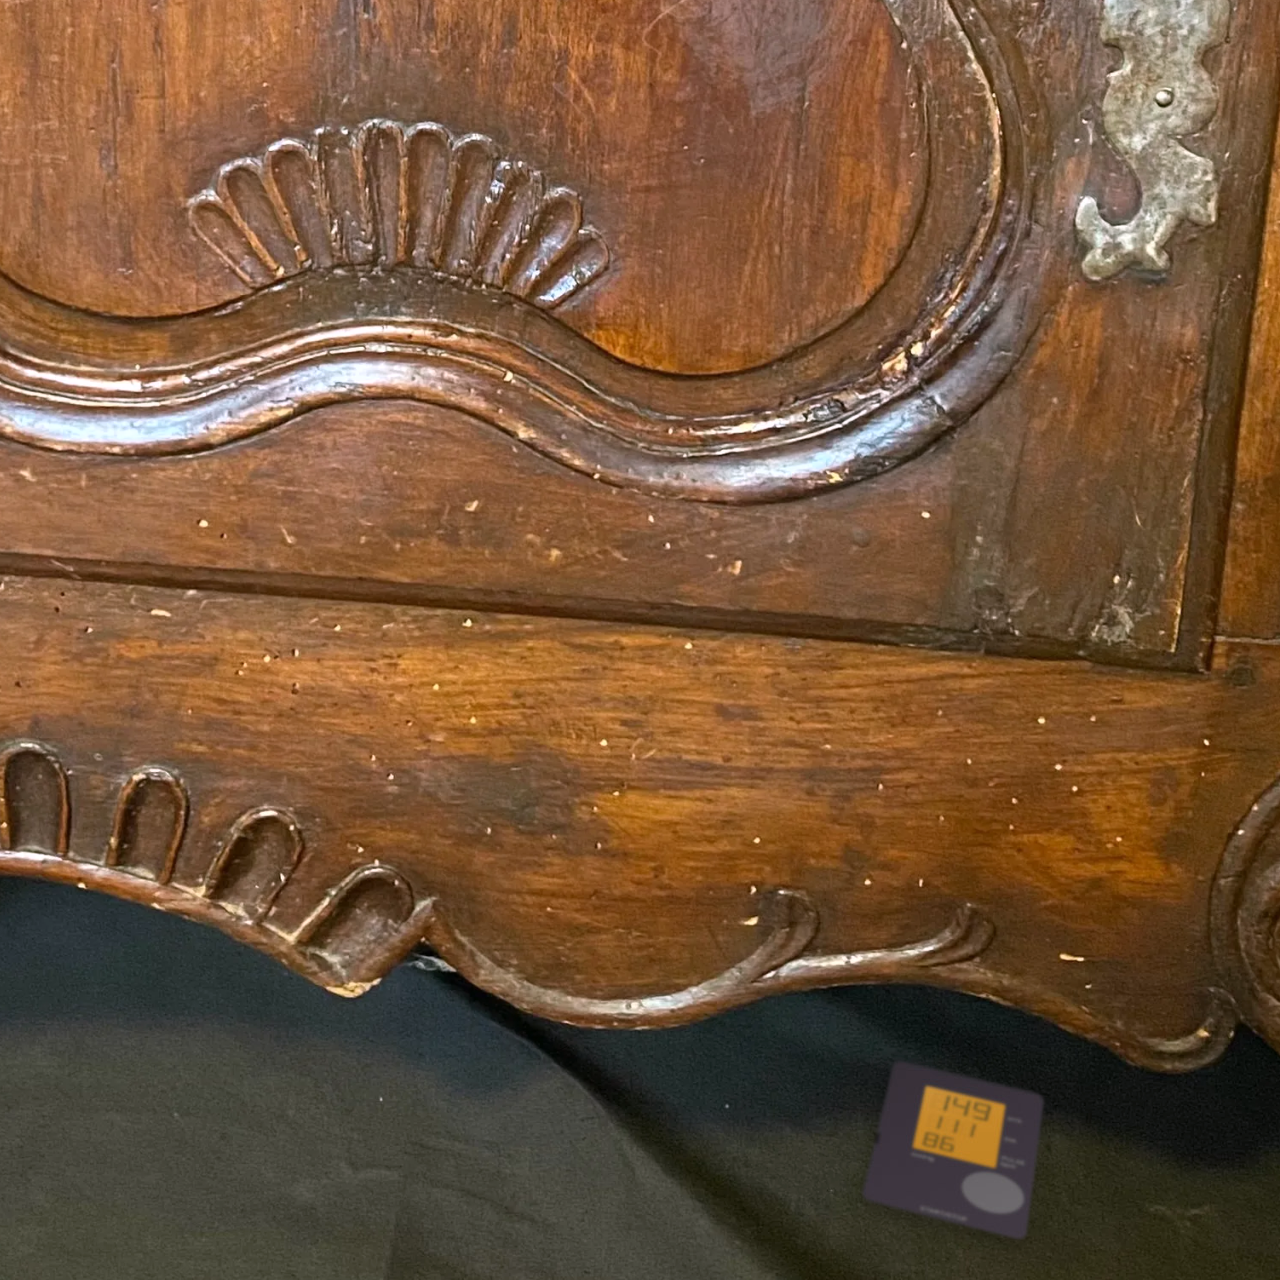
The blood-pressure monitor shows 86 bpm
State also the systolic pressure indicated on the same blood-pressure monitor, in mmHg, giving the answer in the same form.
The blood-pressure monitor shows 149 mmHg
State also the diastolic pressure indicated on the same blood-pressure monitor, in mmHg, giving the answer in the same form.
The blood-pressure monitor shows 111 mmHg
